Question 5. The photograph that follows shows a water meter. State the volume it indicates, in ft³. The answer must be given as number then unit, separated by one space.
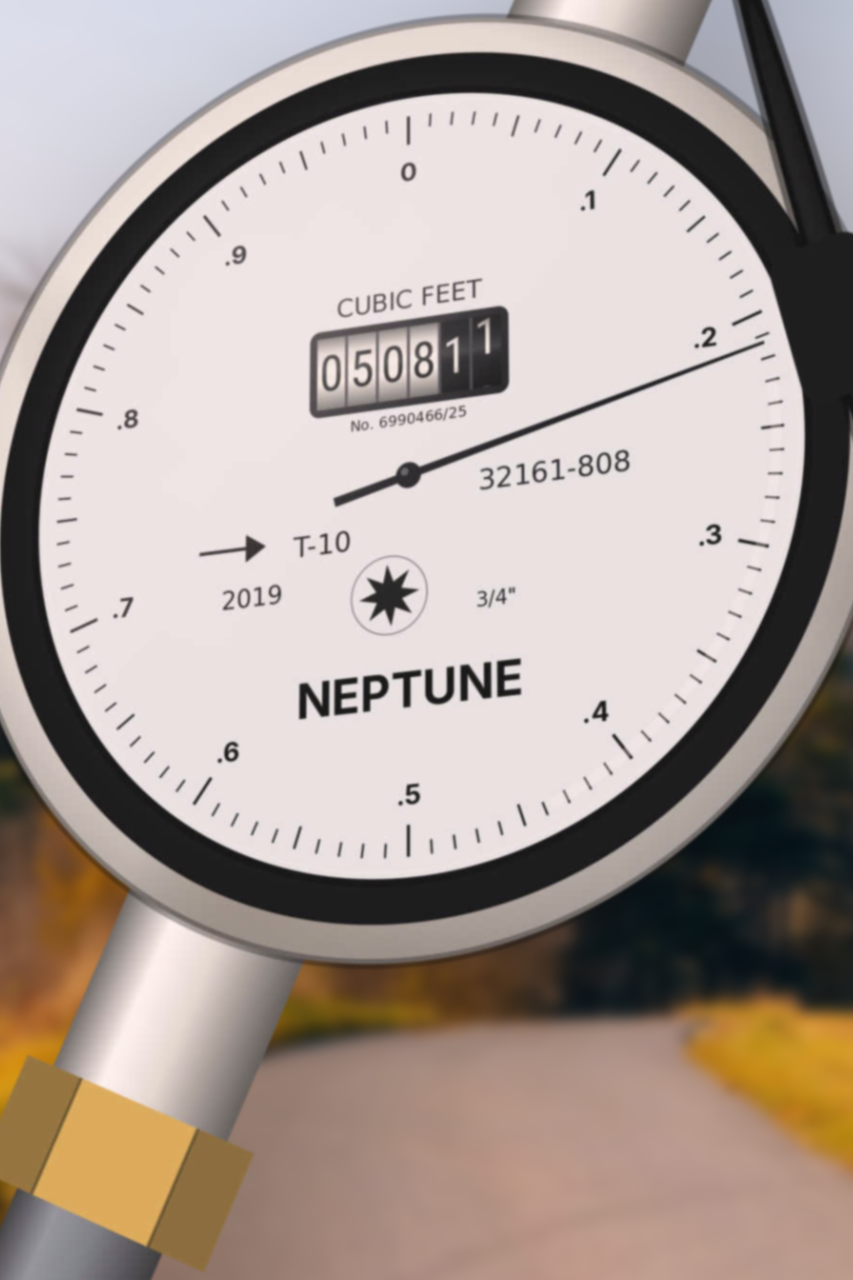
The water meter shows 50811.21 ft³
